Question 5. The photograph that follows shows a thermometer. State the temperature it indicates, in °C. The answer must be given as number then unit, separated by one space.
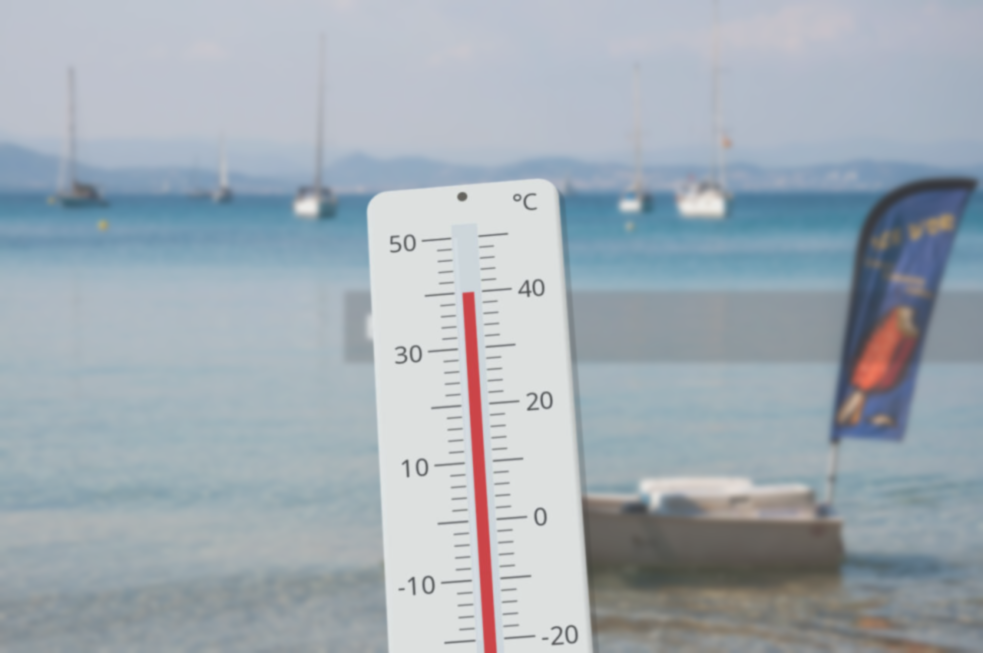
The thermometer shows 40 °C
